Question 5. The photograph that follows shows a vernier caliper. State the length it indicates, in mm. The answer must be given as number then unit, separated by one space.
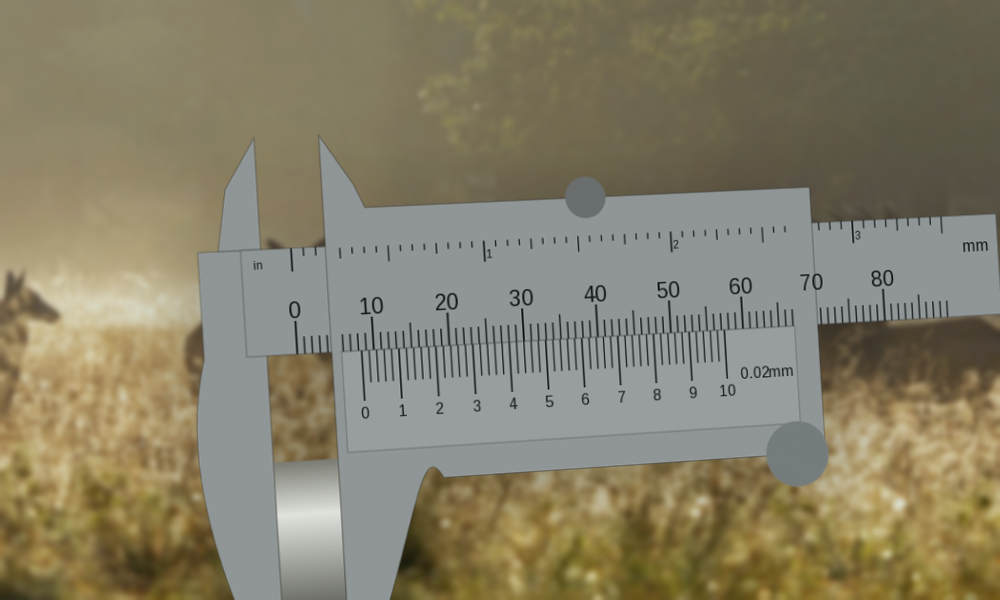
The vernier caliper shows 8.4 mm
